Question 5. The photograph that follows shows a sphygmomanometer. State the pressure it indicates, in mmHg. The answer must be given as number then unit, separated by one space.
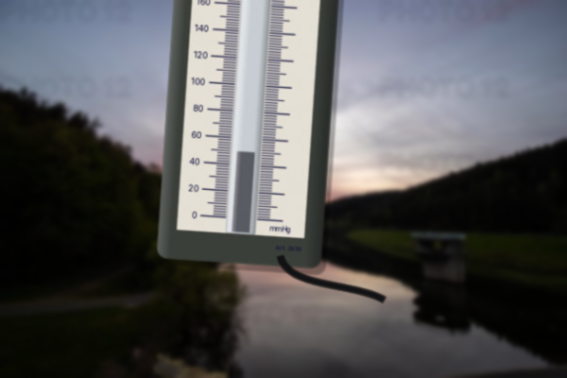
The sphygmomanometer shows 50 mmHg
